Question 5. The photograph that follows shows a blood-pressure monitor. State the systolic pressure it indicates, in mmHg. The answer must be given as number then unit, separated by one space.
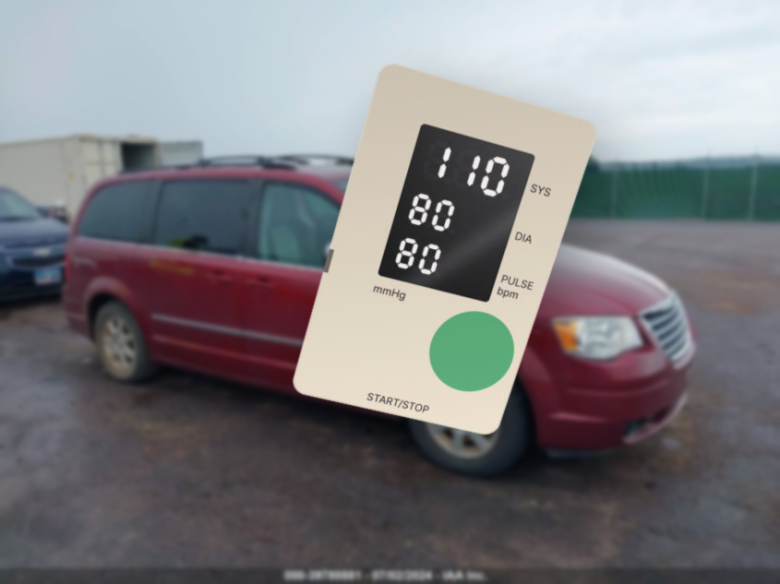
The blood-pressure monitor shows 110 mmHg
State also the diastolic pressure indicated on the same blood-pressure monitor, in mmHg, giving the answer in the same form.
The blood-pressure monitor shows 80 mmHg
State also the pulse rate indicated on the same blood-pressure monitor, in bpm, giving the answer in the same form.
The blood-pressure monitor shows 80 bpm
